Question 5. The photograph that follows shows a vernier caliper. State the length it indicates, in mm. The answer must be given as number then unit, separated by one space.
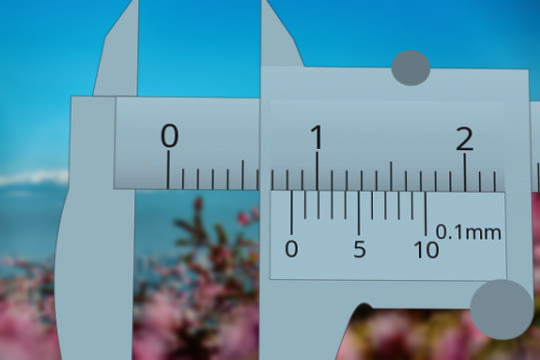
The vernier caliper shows 8.3 mm
